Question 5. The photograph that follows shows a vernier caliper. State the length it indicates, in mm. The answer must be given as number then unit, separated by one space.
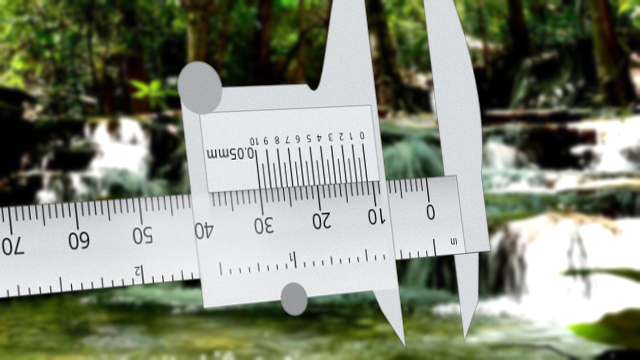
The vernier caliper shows 11.0 mm
